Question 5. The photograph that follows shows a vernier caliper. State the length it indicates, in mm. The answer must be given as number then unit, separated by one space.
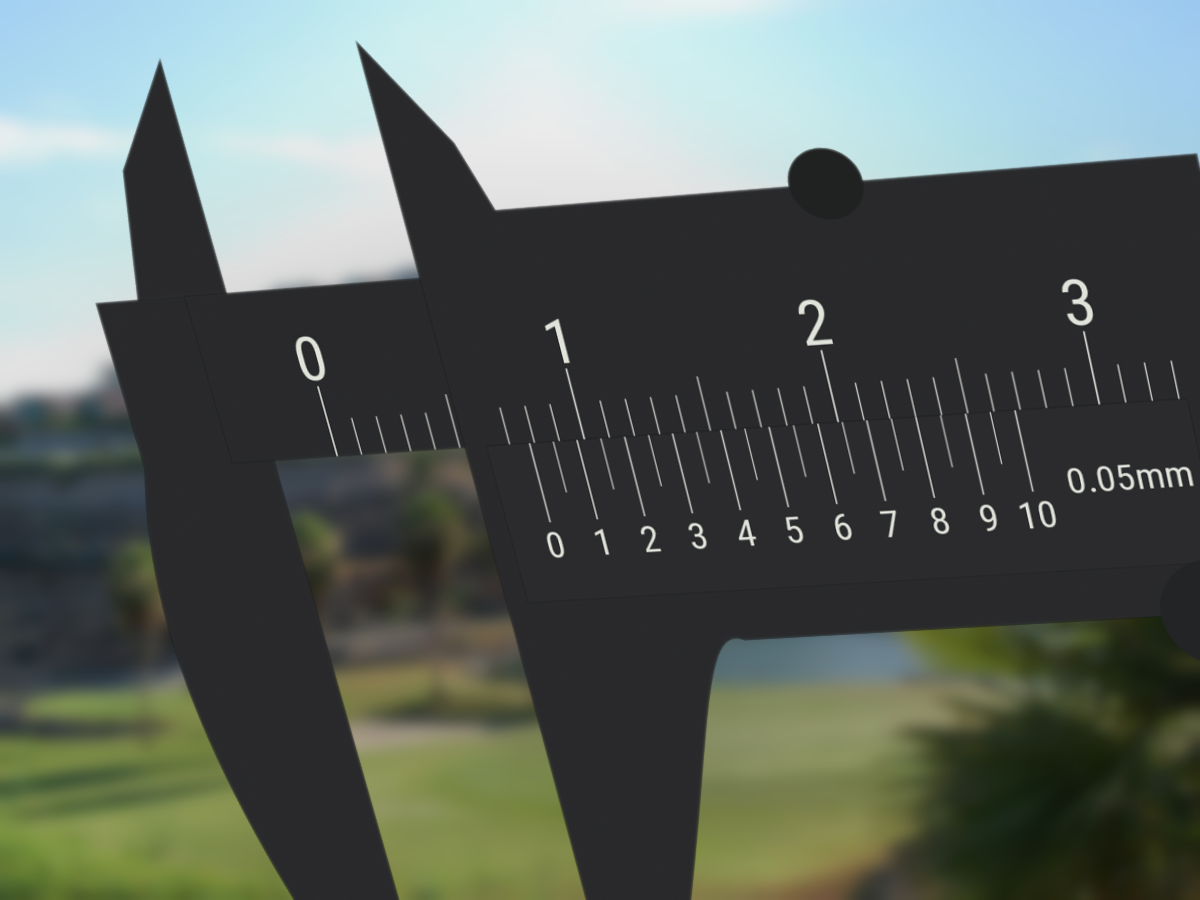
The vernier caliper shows 7.80 mm
